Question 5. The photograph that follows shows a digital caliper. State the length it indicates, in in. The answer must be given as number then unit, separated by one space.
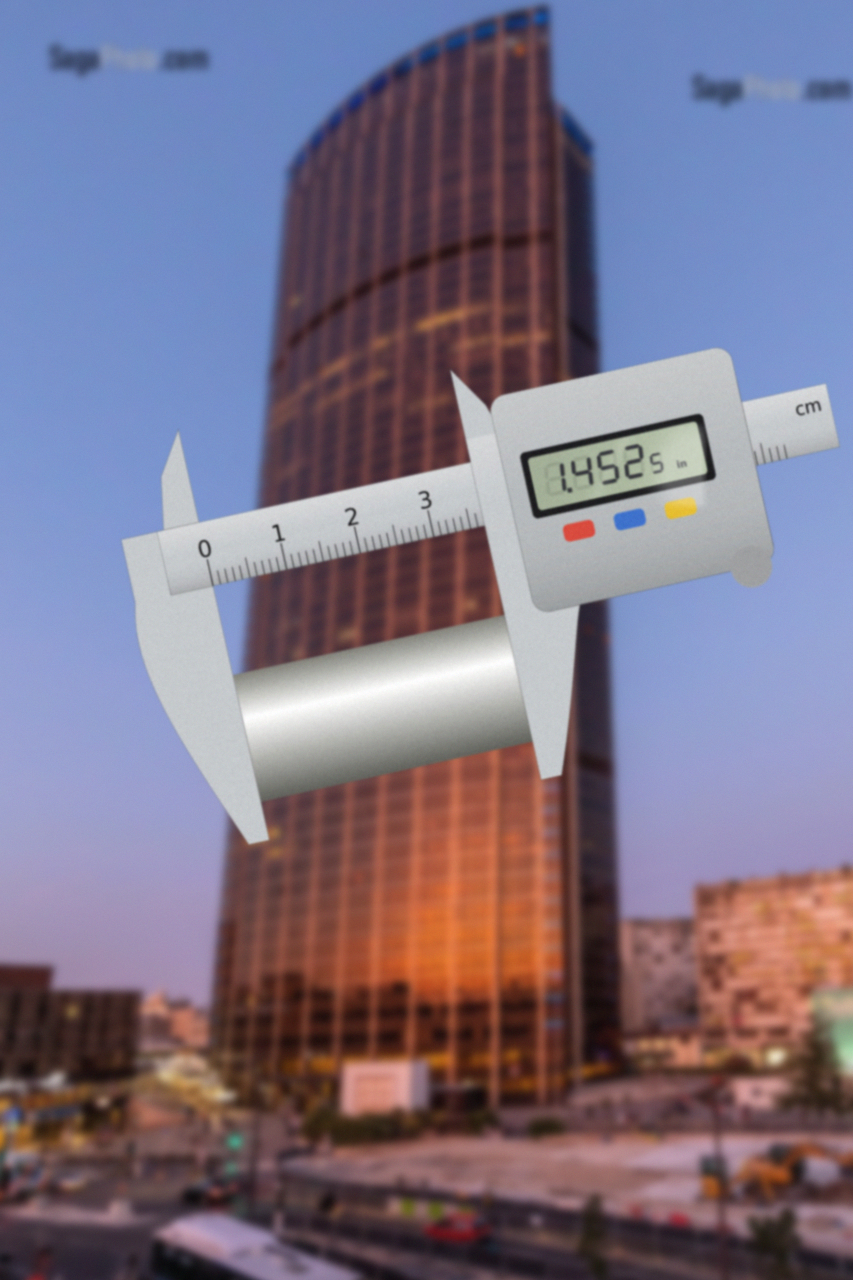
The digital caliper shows 1.4525 in
